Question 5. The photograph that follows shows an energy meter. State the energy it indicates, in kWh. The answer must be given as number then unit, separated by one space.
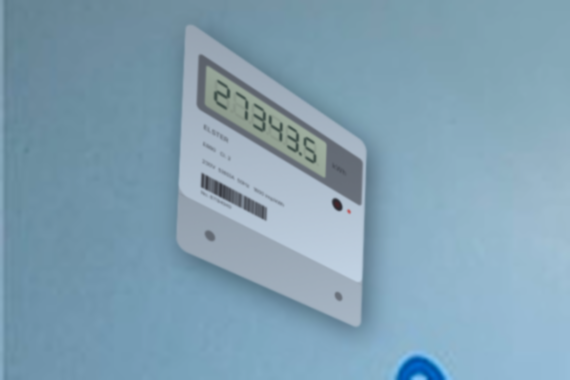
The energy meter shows 27343.5 kWh
